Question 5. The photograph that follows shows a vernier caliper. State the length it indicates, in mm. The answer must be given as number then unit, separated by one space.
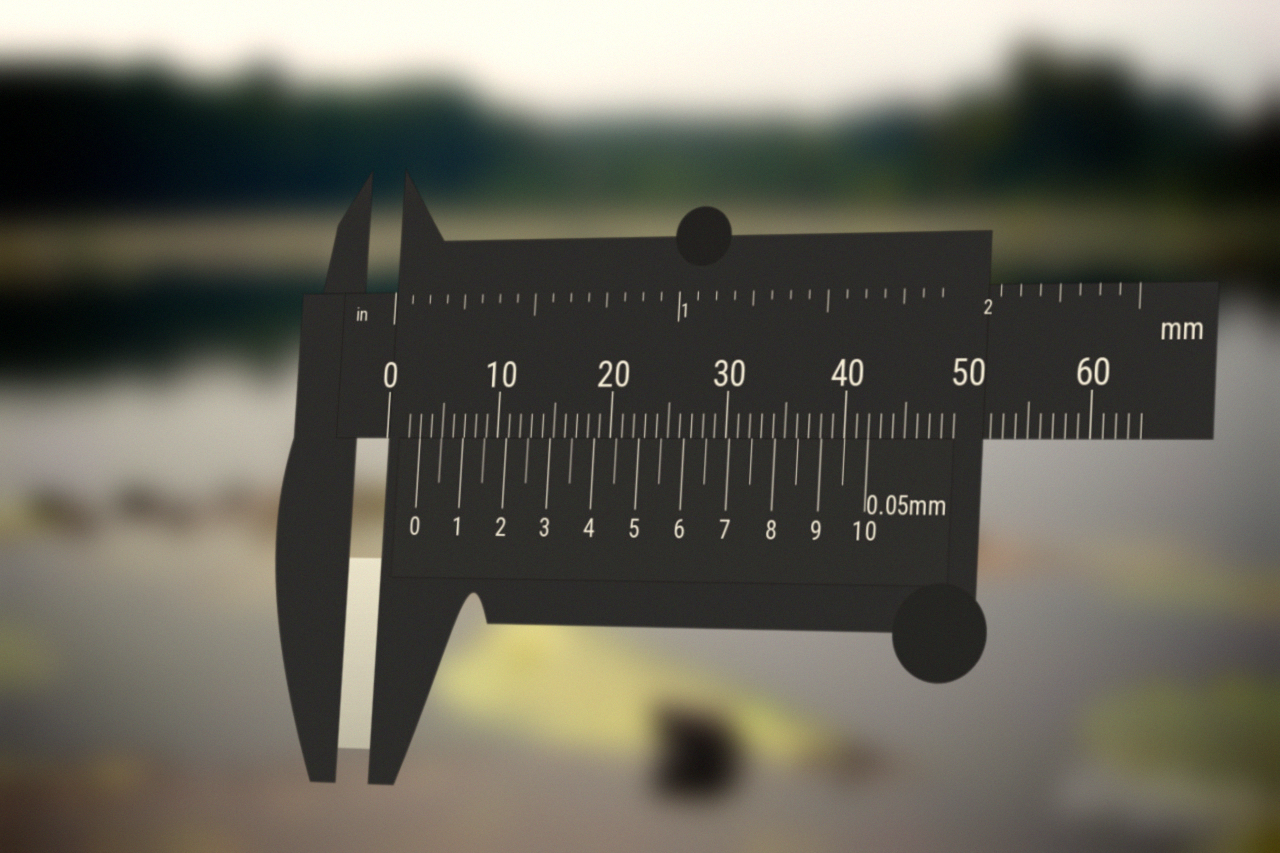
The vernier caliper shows 3.0 mm
